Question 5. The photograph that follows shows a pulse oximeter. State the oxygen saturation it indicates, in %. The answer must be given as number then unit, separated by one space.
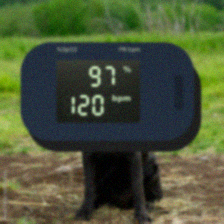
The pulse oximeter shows 97 %
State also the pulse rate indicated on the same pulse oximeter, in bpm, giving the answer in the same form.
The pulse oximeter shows 120 bpm
